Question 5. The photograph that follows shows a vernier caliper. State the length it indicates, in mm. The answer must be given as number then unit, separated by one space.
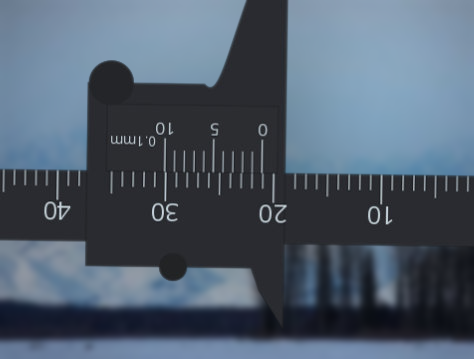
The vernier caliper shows 21.1 mm
